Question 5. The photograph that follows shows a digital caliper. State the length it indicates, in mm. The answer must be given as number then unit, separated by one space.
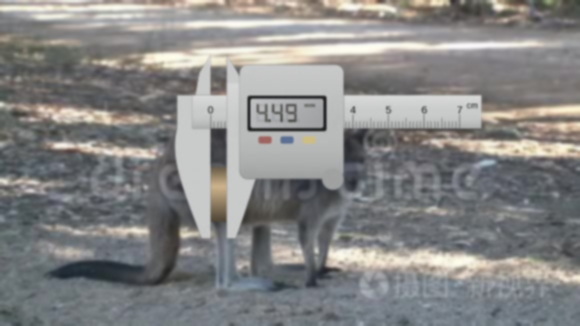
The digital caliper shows 4.49 mm
